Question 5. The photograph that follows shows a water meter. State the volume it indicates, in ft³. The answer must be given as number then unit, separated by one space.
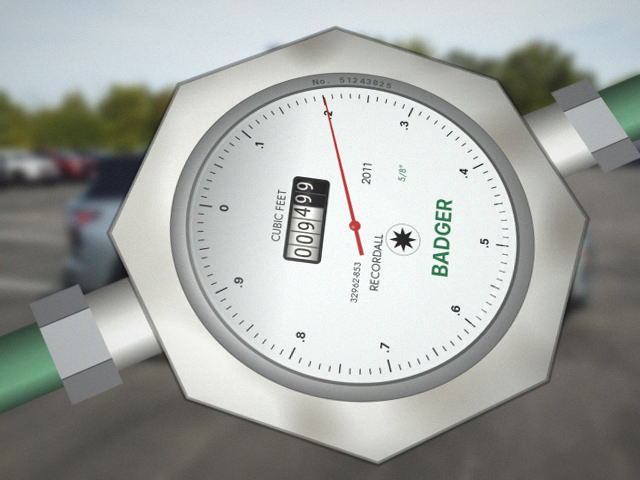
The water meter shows 9499.20 ft³
